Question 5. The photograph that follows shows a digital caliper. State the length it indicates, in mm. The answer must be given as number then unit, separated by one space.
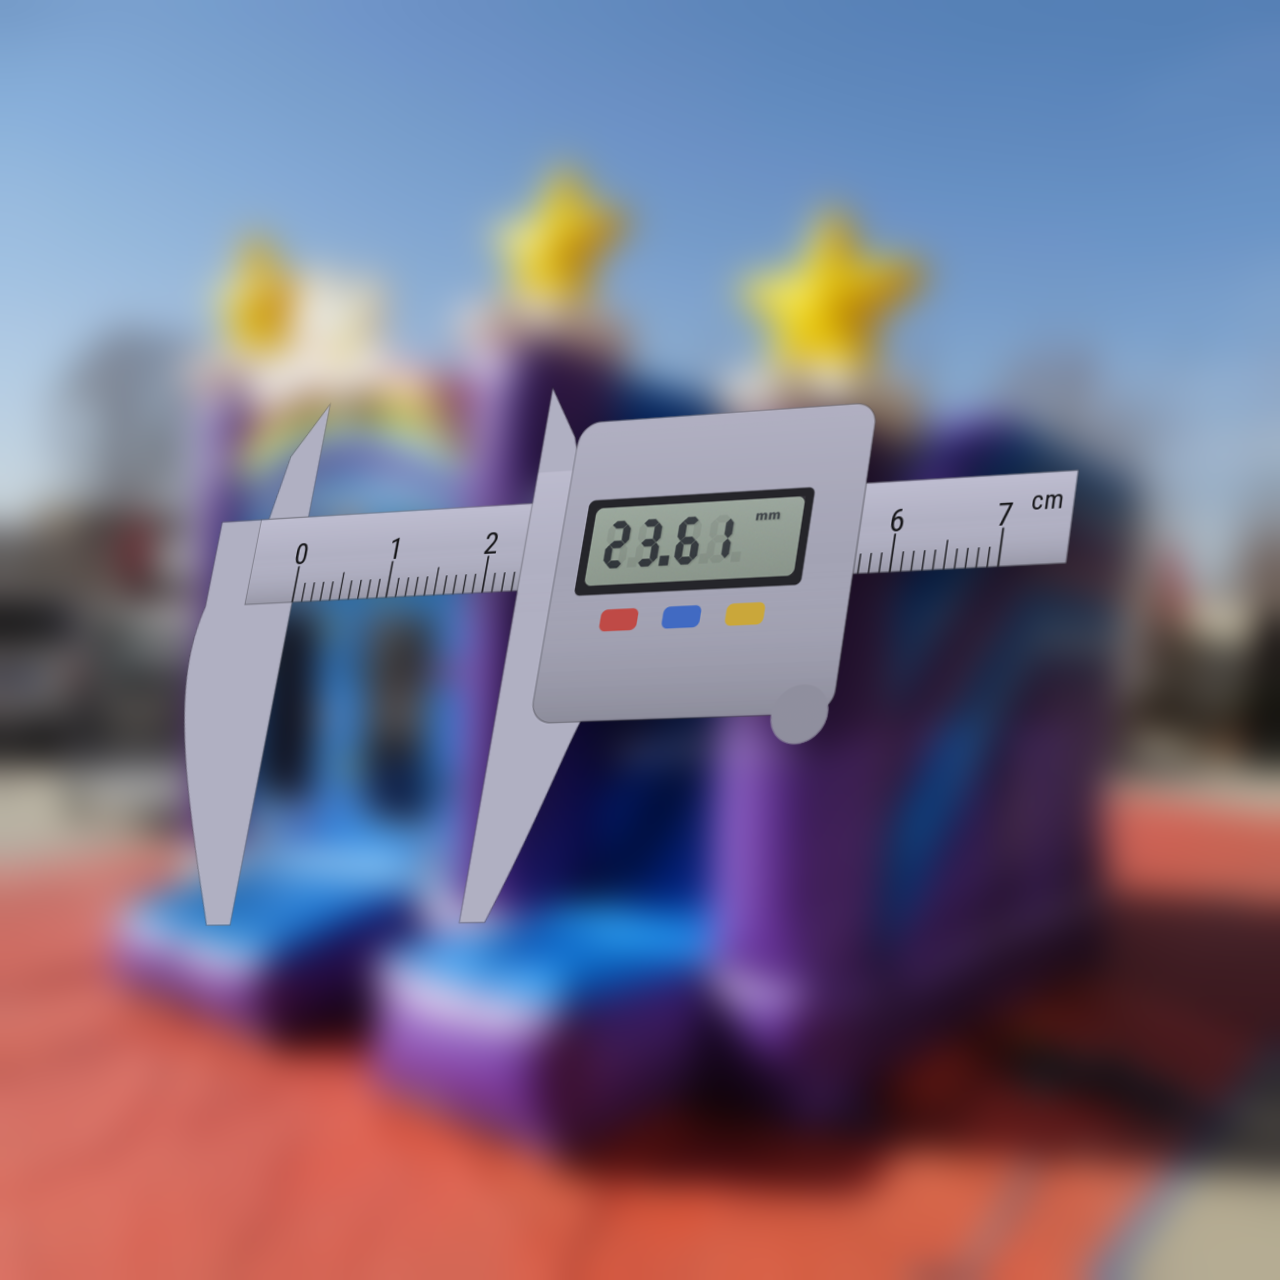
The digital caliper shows 23.61 mm
